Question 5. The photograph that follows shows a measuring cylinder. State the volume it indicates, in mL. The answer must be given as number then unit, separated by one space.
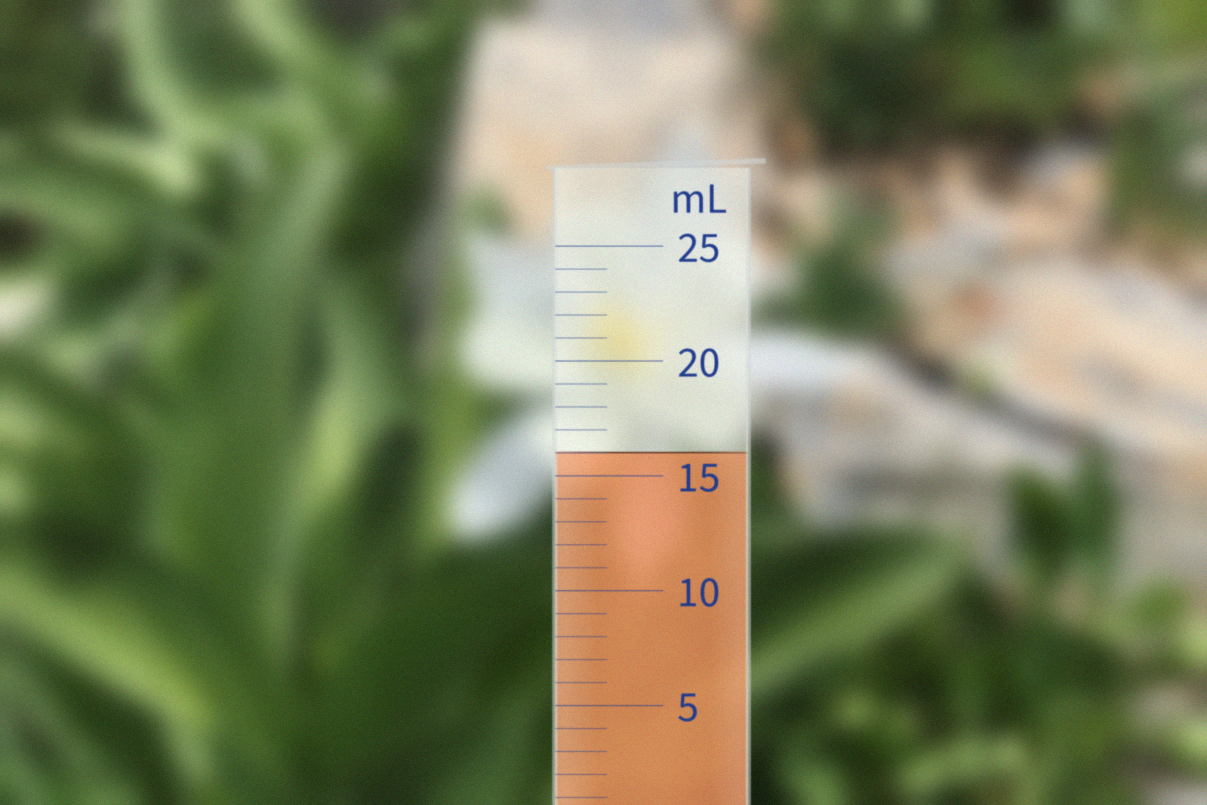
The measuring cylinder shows 16 mL
